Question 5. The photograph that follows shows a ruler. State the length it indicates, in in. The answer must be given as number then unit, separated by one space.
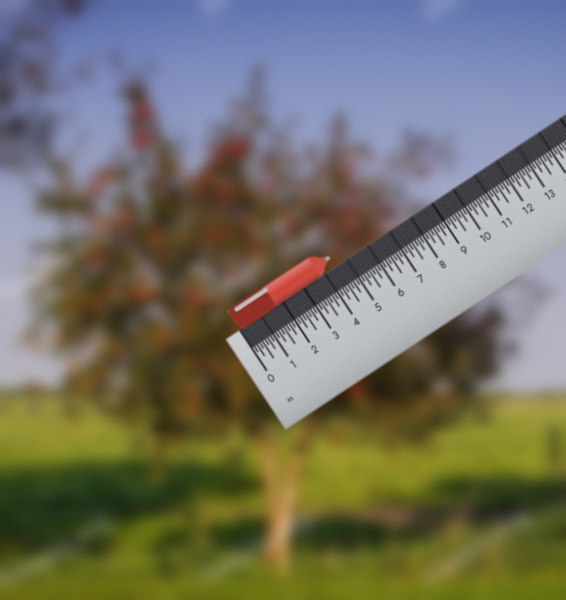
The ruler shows 4.5 in
